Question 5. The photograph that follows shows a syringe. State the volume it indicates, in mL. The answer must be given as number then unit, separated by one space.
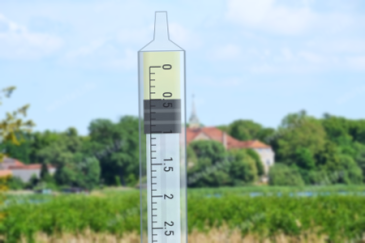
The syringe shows 0.5 mL
